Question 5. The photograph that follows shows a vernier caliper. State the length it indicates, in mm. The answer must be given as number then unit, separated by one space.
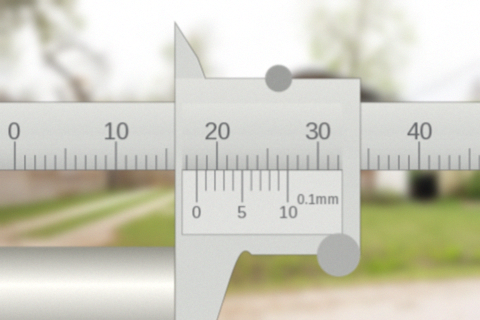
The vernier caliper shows 18.0 mm
